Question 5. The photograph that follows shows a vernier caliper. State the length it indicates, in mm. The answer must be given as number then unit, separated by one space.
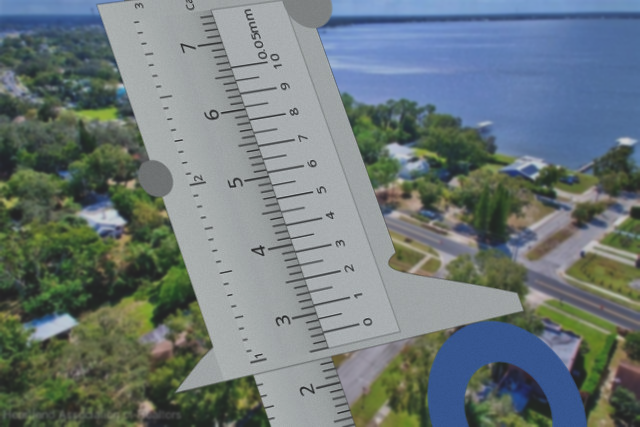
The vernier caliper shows 27.2 mm
